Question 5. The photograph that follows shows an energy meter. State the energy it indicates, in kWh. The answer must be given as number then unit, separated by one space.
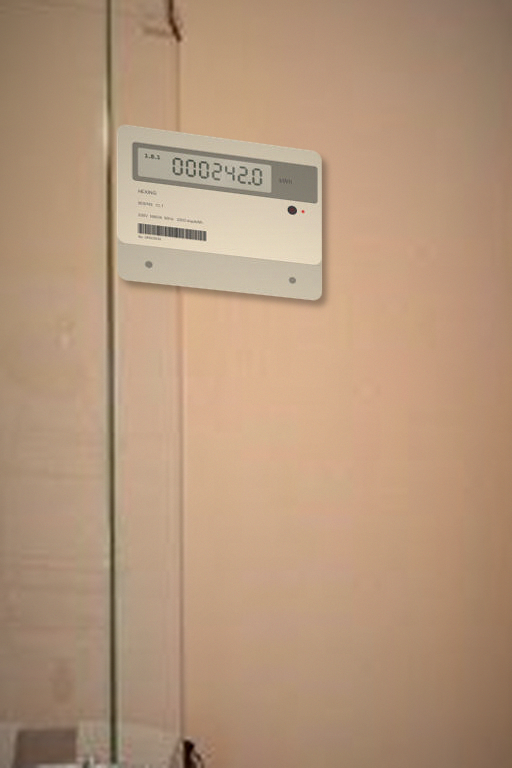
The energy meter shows 242.0 kWh
